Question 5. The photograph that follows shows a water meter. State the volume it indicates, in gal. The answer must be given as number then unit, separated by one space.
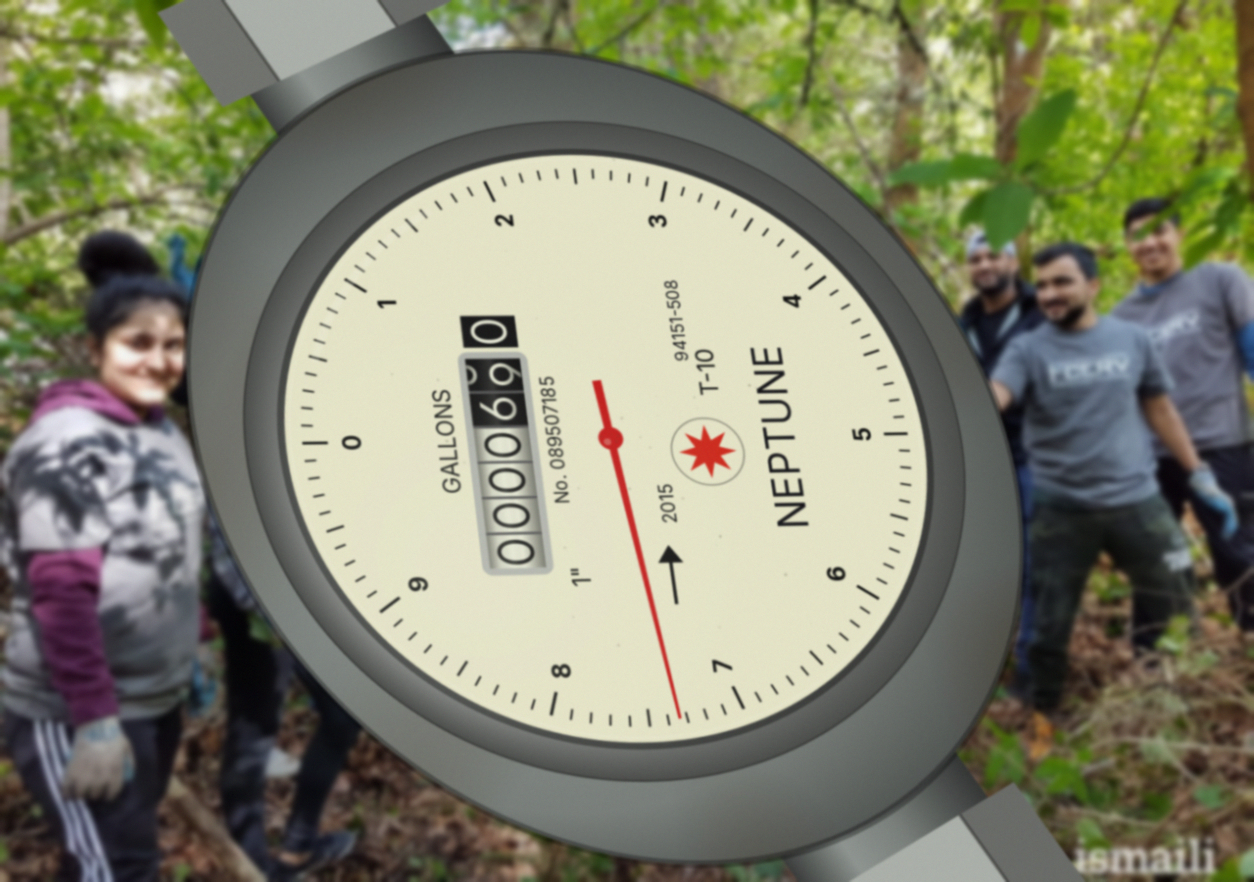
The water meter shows 687.3 gal
